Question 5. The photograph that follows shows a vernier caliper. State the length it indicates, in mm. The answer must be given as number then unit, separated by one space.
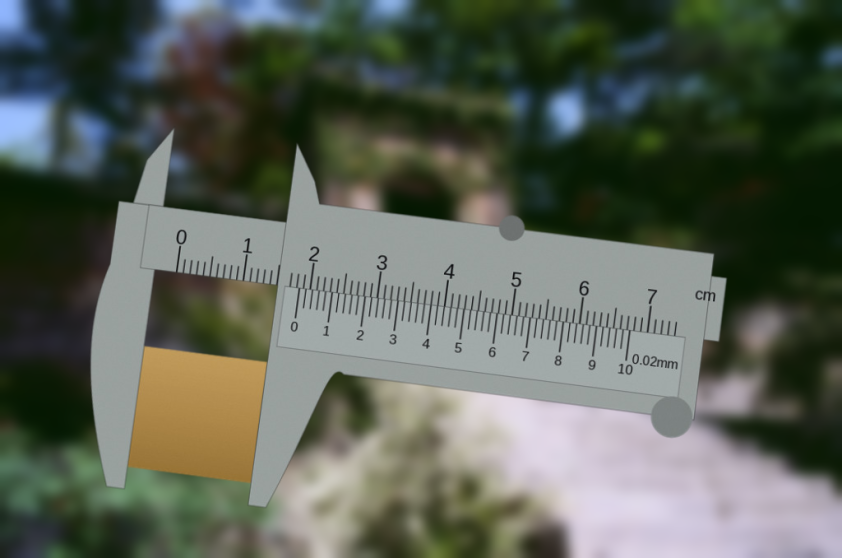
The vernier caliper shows 18.4 mm
